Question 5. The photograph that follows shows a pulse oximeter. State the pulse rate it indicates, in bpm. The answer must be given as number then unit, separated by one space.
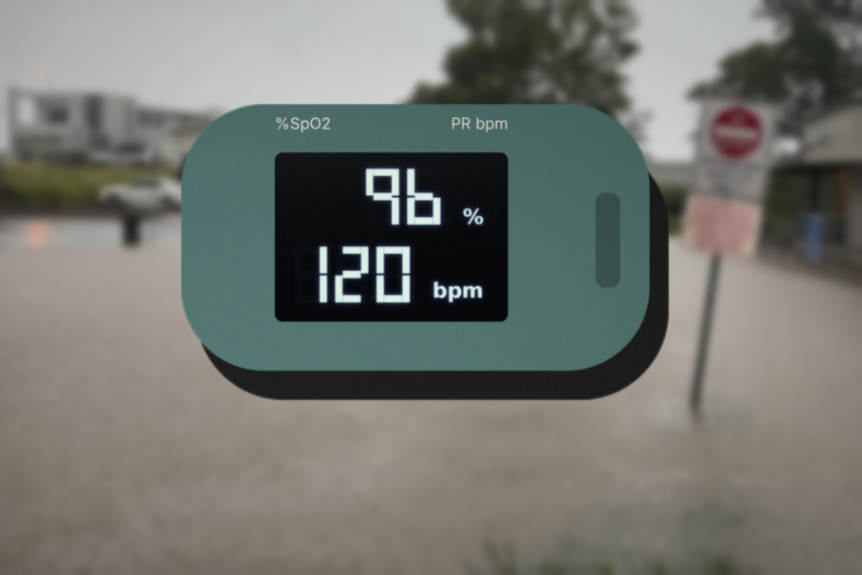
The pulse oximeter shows 120 bpm
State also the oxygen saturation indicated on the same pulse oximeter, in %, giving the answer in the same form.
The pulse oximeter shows 96 %
